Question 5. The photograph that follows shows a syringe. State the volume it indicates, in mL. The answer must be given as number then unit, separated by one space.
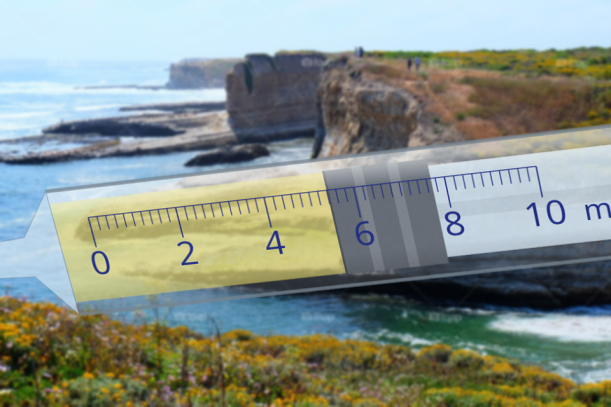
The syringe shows 5.4 mL
